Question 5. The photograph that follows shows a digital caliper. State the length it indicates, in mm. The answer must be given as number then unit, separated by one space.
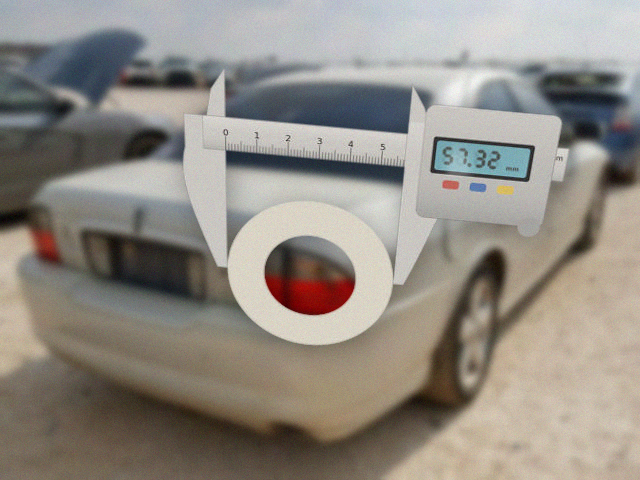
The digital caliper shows 57.32 mm
